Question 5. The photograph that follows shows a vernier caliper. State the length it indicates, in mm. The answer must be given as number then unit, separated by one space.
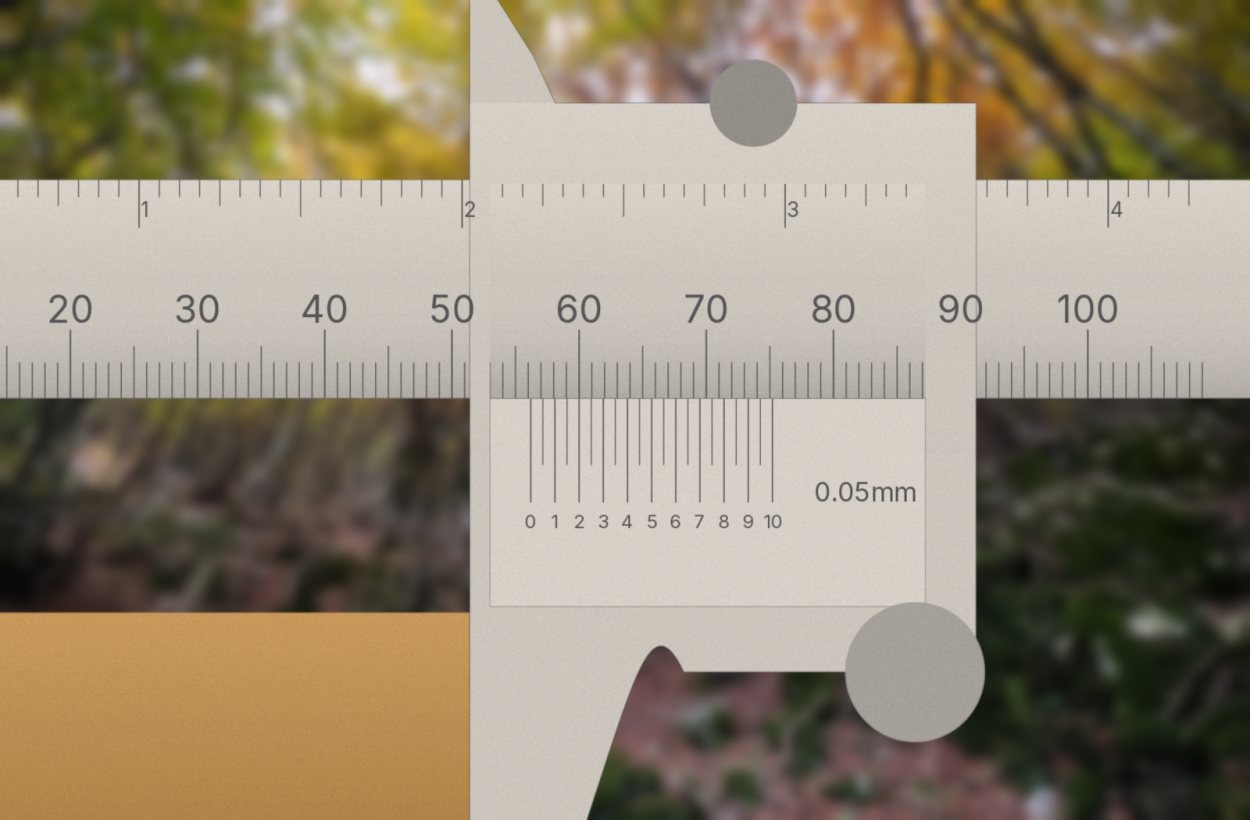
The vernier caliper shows 56.2 mm
